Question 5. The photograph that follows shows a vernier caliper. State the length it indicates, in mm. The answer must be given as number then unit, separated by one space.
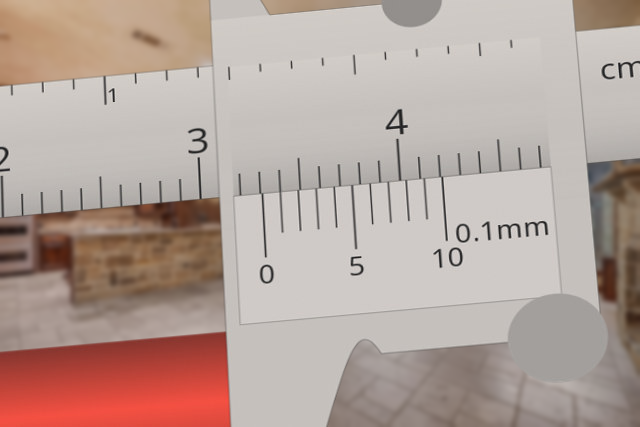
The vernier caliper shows 33.1 mm
